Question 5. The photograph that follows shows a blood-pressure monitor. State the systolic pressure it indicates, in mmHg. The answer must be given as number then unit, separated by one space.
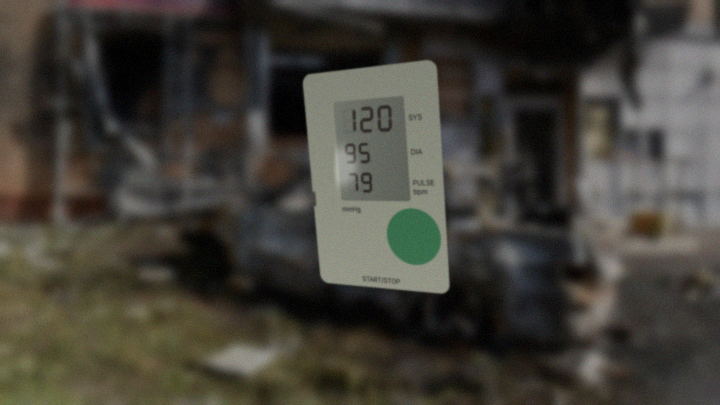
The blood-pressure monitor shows 120 mmHg
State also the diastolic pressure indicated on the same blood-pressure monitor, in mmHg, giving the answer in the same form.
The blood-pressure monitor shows 95 mmHg
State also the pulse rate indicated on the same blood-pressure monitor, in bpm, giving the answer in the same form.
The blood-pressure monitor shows 79 bpm
